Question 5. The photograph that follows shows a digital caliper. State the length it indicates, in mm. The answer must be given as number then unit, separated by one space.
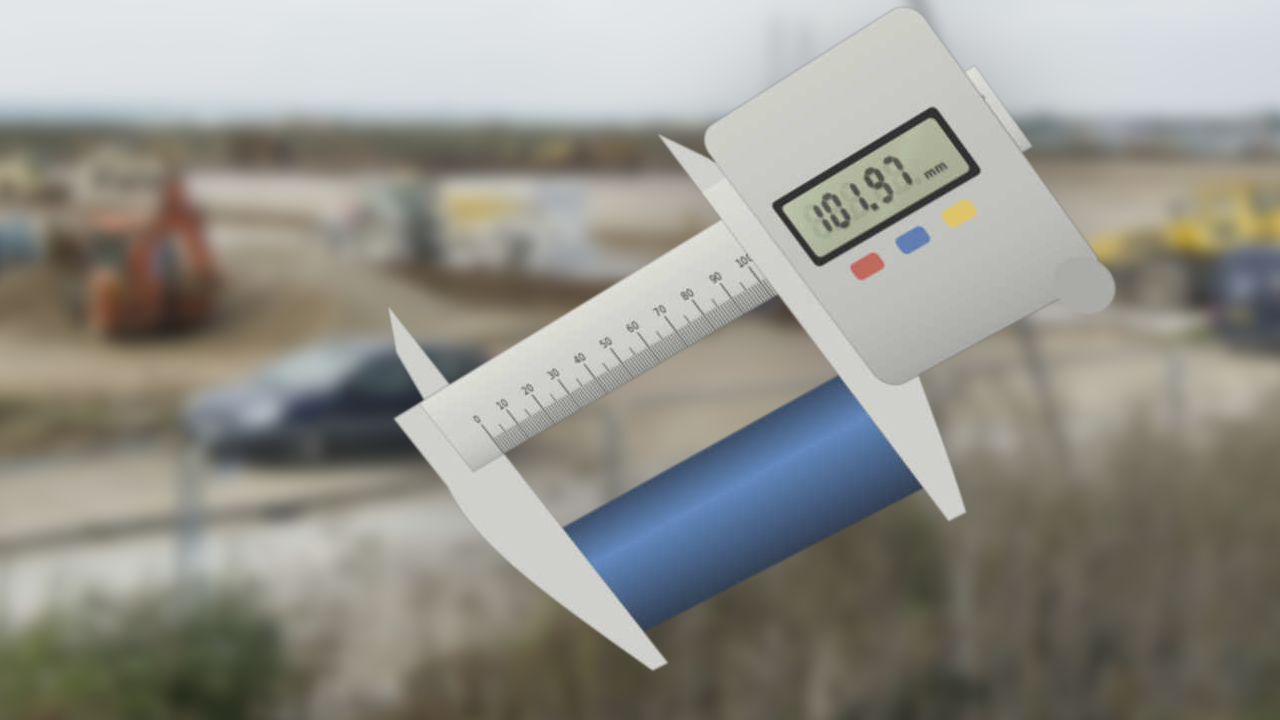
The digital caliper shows 101.97 mm
